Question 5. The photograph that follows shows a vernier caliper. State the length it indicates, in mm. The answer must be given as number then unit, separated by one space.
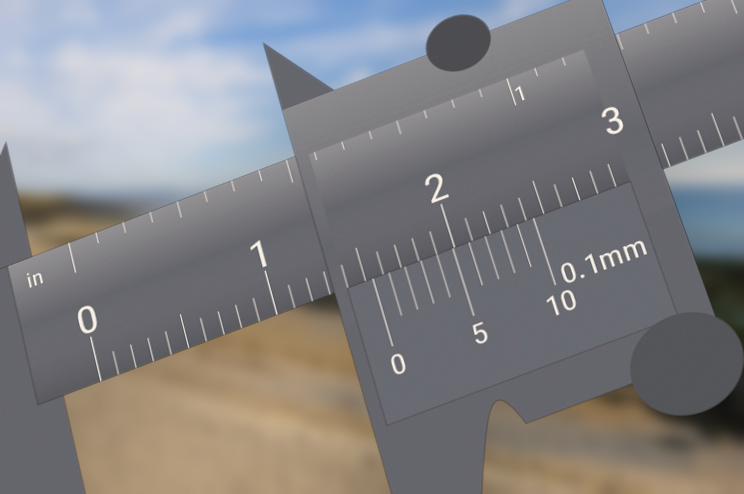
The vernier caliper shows 15.4 mm
